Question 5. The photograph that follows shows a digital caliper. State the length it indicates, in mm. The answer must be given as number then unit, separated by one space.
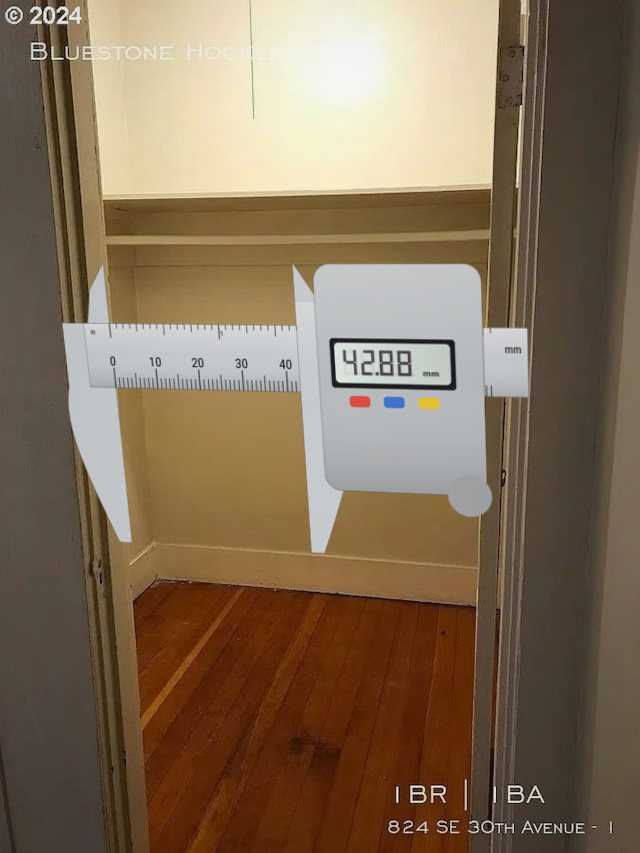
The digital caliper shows 42.88 mm
